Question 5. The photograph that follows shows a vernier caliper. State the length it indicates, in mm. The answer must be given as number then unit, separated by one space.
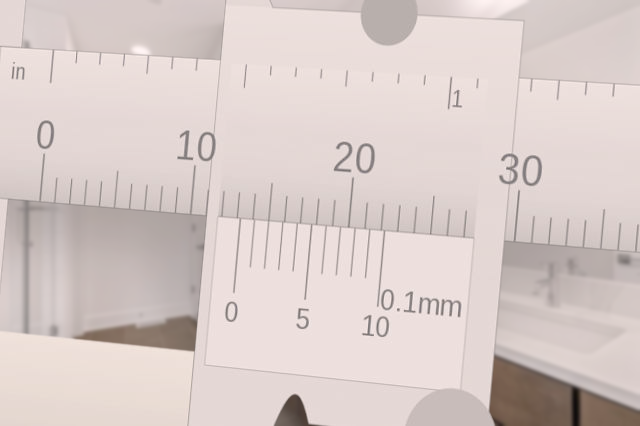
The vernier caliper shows 13.2 mm
